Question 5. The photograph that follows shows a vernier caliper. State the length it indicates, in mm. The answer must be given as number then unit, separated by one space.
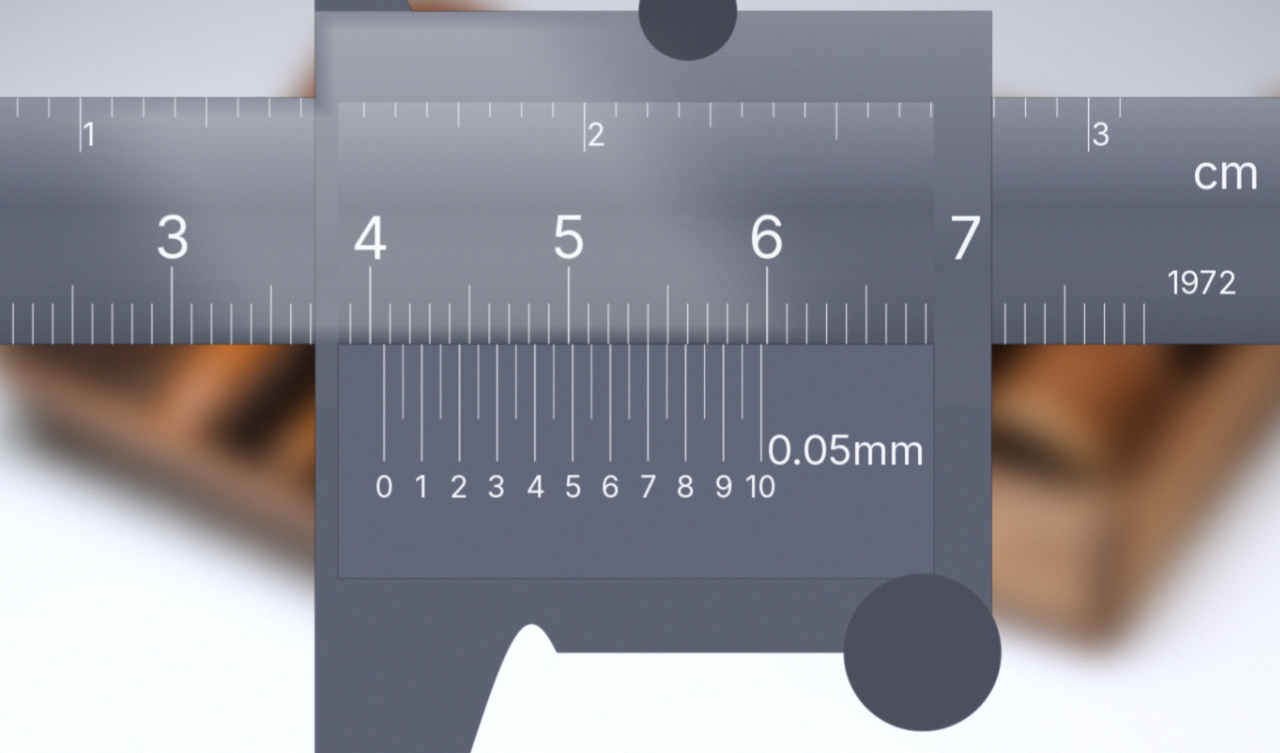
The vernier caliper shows 40.7 mm
